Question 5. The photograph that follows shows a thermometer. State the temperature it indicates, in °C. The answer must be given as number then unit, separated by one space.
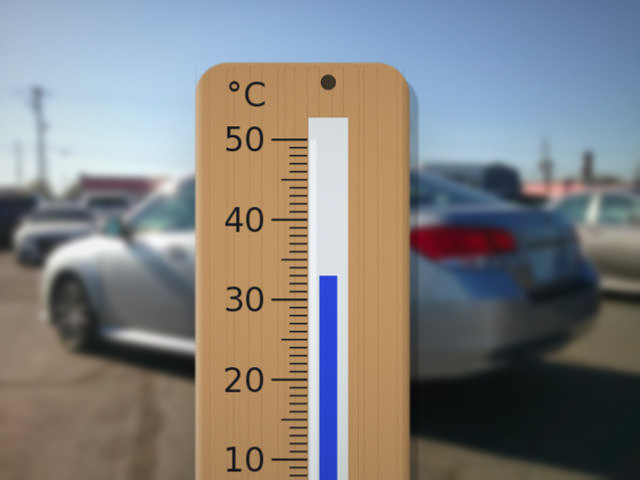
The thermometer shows 33 °C
